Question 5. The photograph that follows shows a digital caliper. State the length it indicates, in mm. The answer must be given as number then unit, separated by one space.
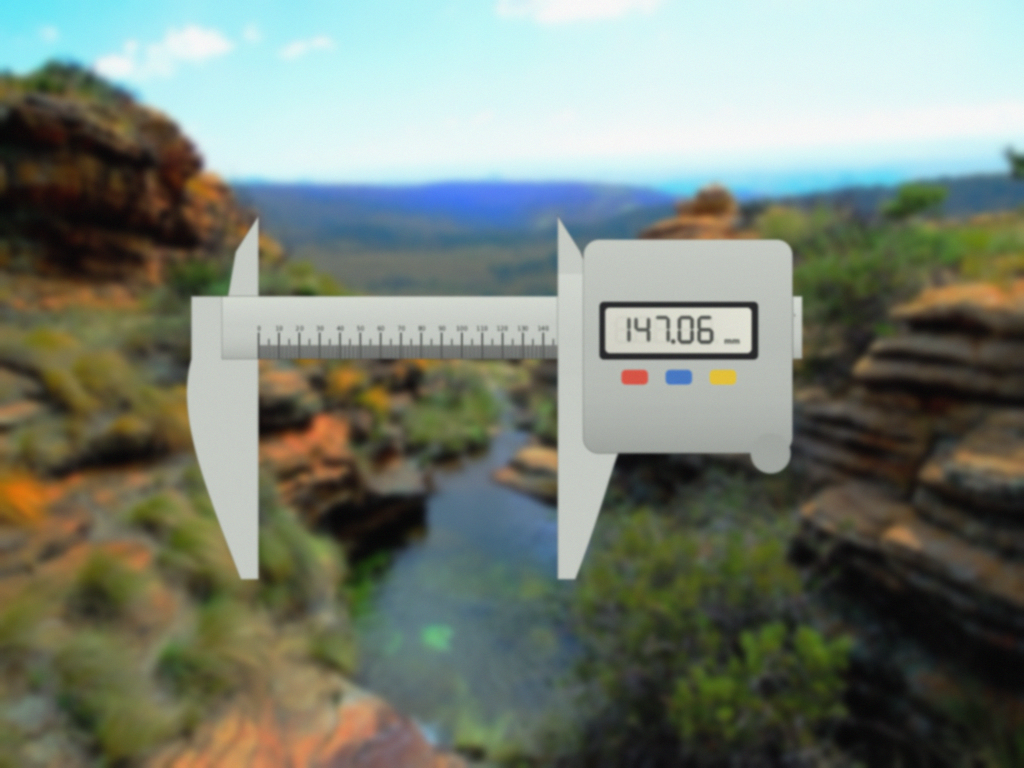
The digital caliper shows 147.06 mm
